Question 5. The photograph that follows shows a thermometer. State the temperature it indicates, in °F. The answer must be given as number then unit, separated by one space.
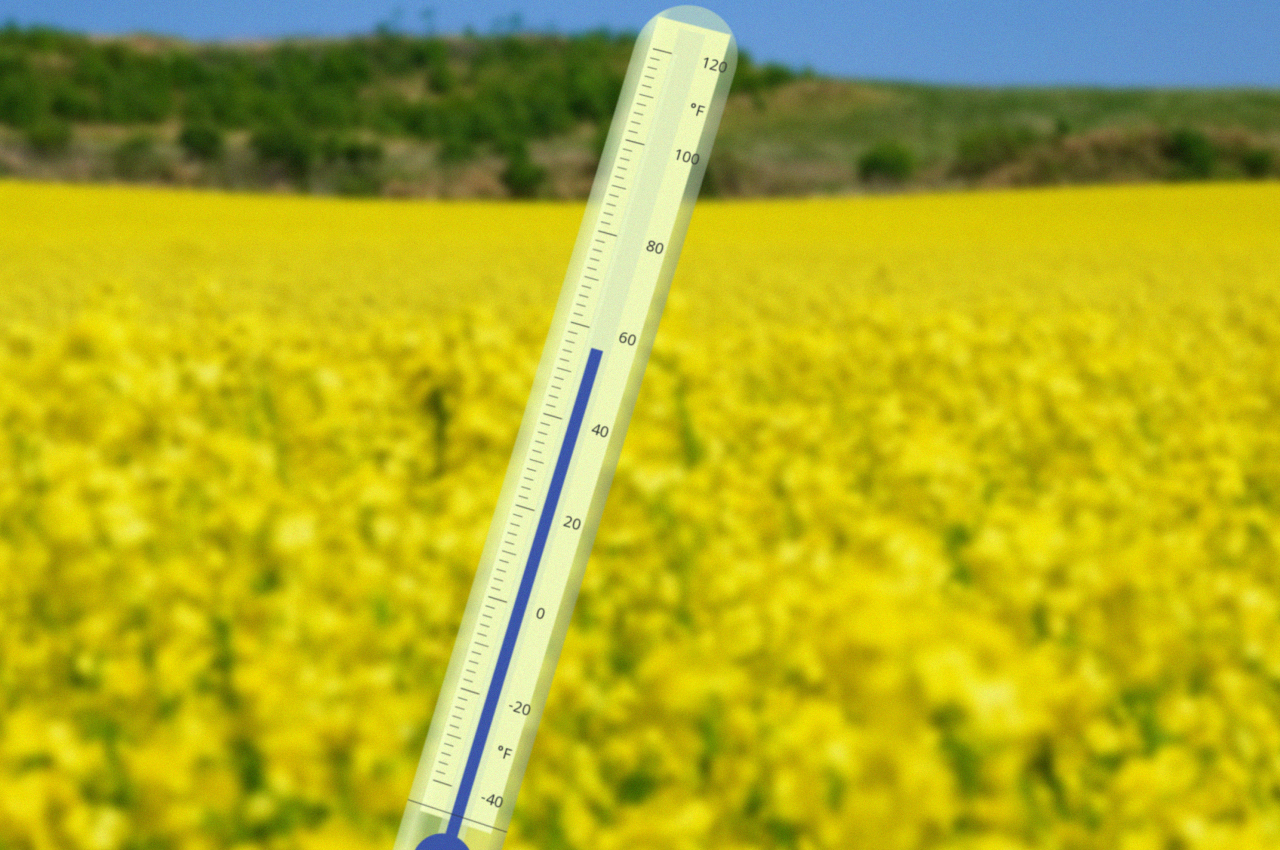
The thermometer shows 56 °F
